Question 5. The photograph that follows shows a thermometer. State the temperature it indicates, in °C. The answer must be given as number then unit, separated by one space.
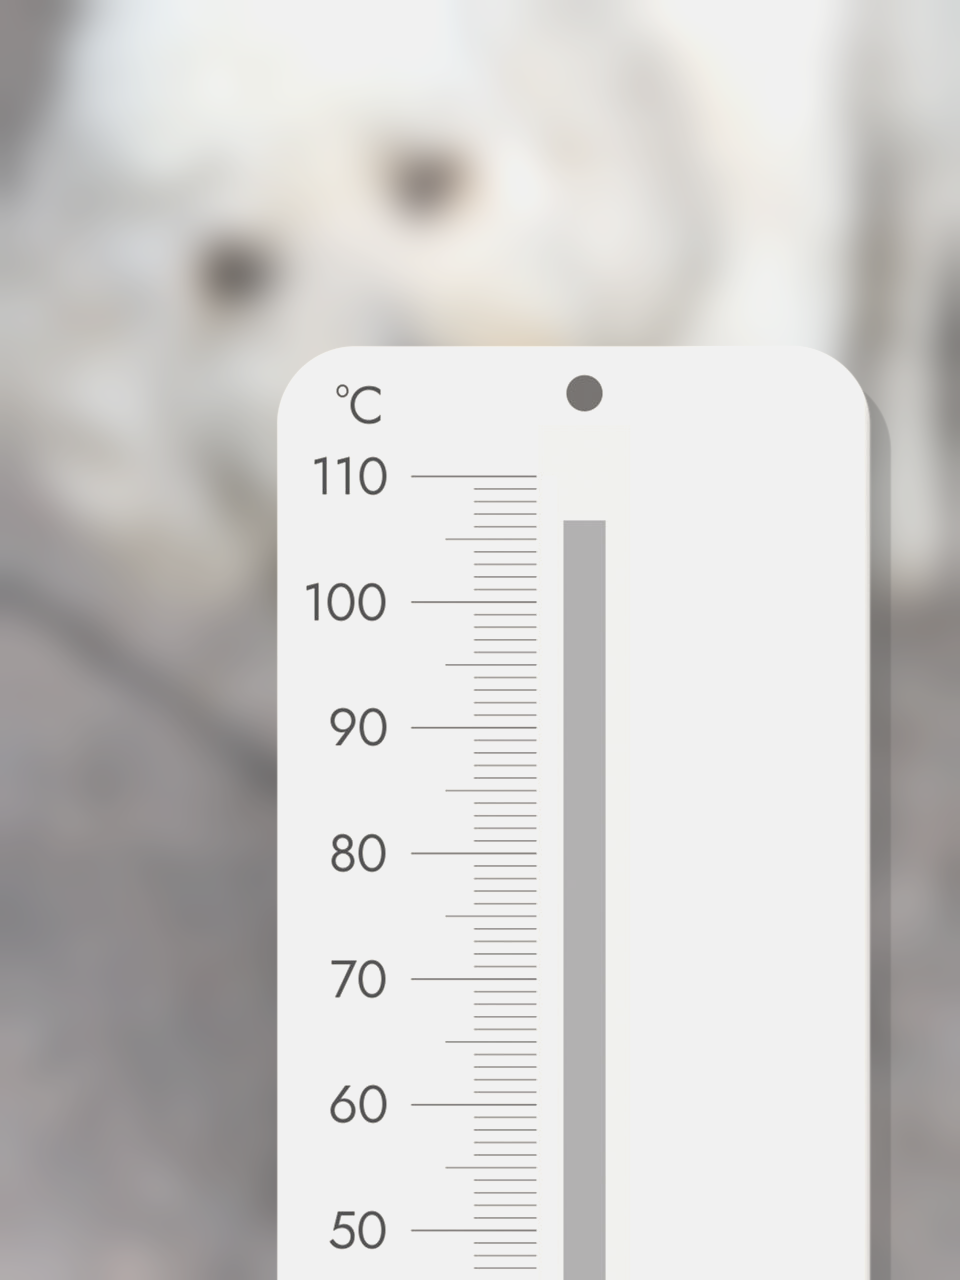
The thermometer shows 106.5 °C
